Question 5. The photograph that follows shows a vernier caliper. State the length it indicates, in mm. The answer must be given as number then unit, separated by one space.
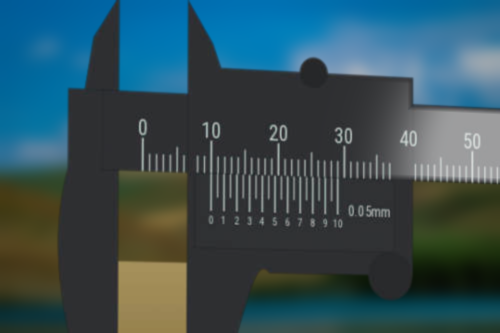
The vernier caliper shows 10.0 mm
